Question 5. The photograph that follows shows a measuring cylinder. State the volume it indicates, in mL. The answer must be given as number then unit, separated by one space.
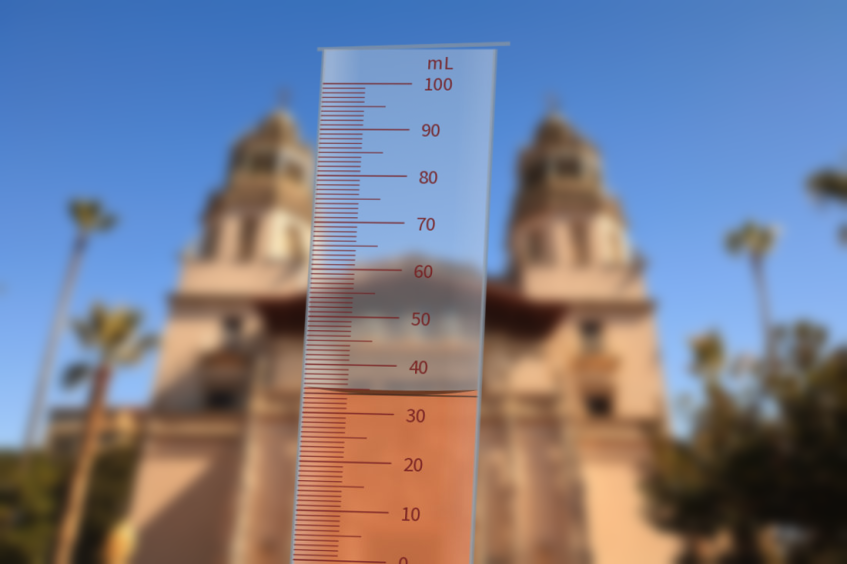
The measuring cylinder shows 34 mL
